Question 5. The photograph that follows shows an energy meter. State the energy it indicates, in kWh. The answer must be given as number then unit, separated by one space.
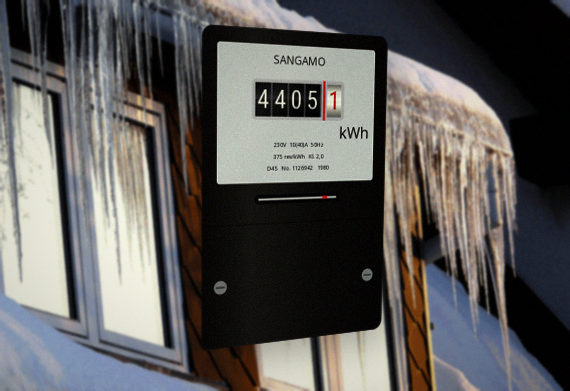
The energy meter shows 4405.1 kWh
